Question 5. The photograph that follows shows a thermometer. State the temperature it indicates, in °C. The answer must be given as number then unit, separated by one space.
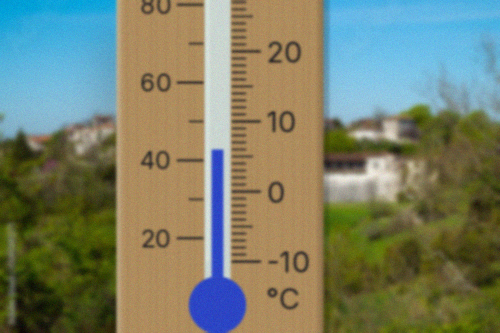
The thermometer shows 6 °C
